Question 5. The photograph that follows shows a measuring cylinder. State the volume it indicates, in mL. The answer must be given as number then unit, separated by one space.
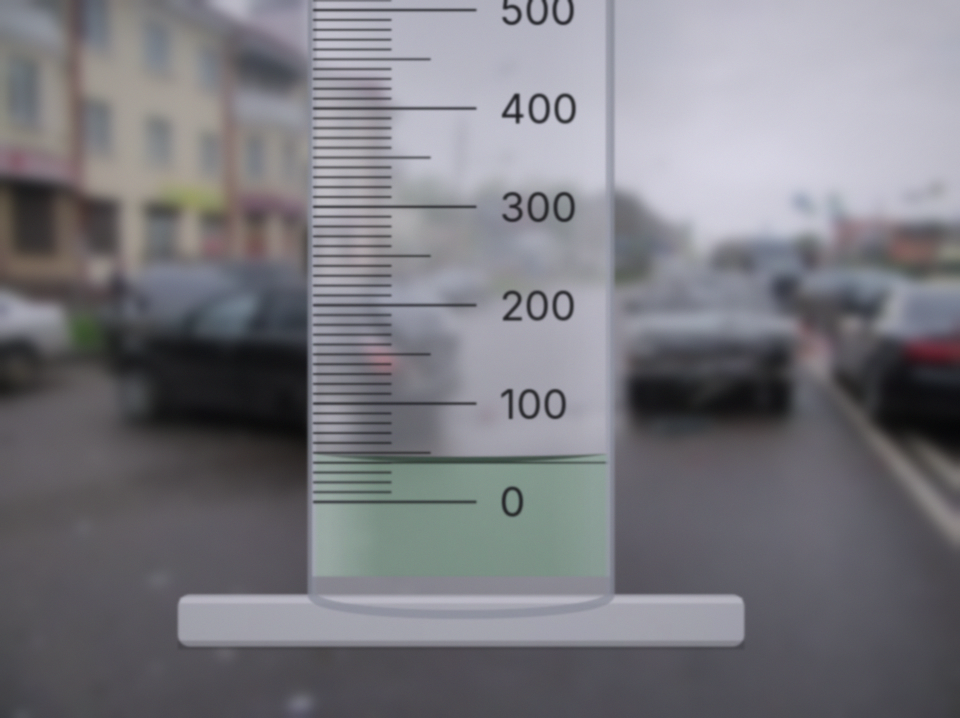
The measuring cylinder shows 40 mL
